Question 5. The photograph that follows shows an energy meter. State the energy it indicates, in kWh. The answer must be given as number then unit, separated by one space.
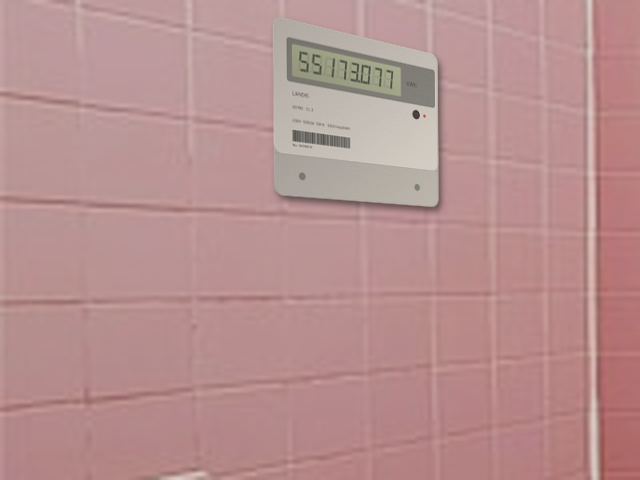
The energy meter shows 55173.077 kWh
